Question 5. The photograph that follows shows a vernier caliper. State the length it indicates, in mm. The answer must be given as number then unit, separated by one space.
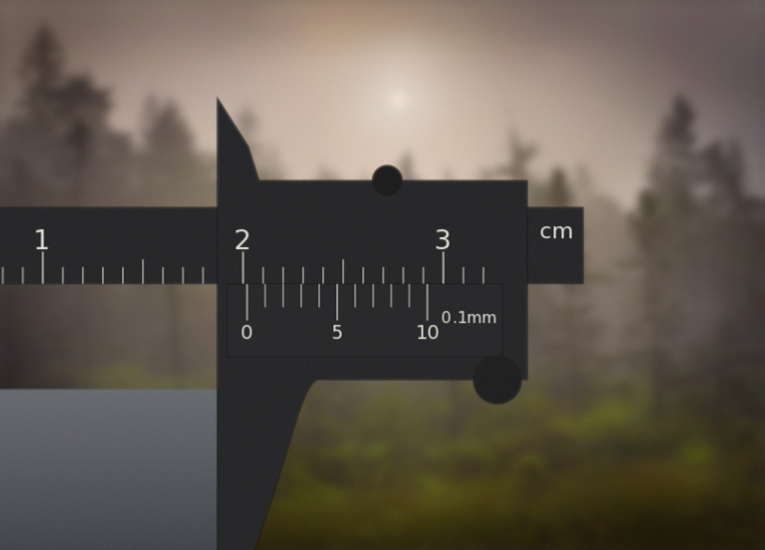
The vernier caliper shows 20.2 mm
